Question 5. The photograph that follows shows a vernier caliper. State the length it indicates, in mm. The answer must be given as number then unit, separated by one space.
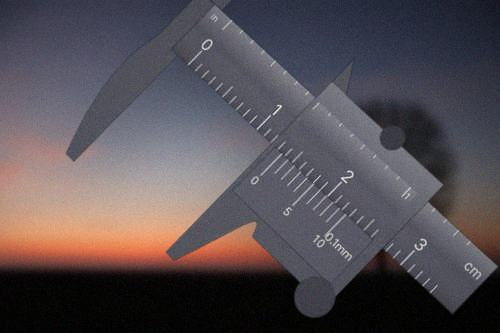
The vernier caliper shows 13.6 mm
